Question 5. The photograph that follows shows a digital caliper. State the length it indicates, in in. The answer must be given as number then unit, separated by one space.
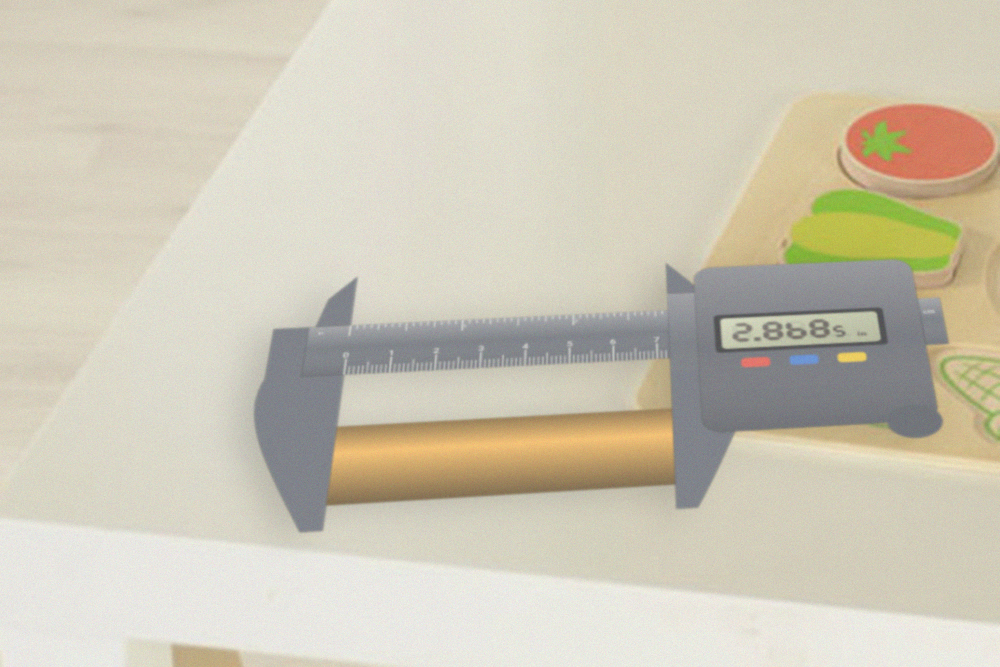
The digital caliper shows 2.8685 in
